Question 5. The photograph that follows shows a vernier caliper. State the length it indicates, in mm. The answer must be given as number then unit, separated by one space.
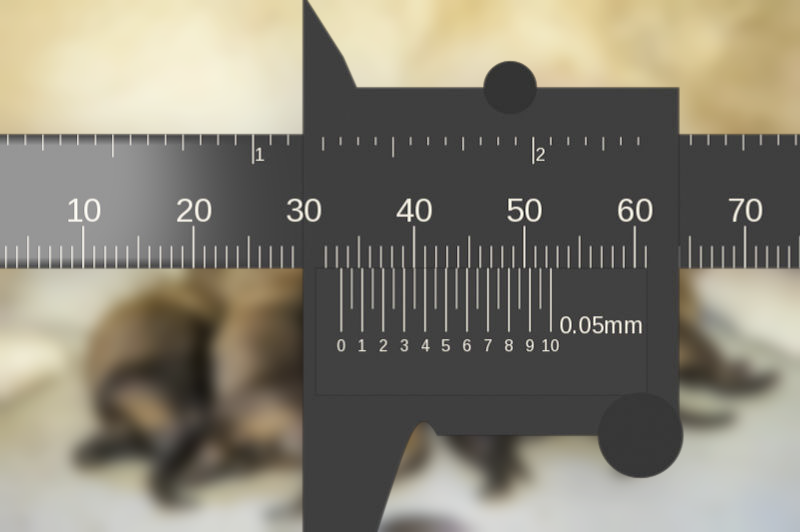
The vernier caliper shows 33.4 mm
